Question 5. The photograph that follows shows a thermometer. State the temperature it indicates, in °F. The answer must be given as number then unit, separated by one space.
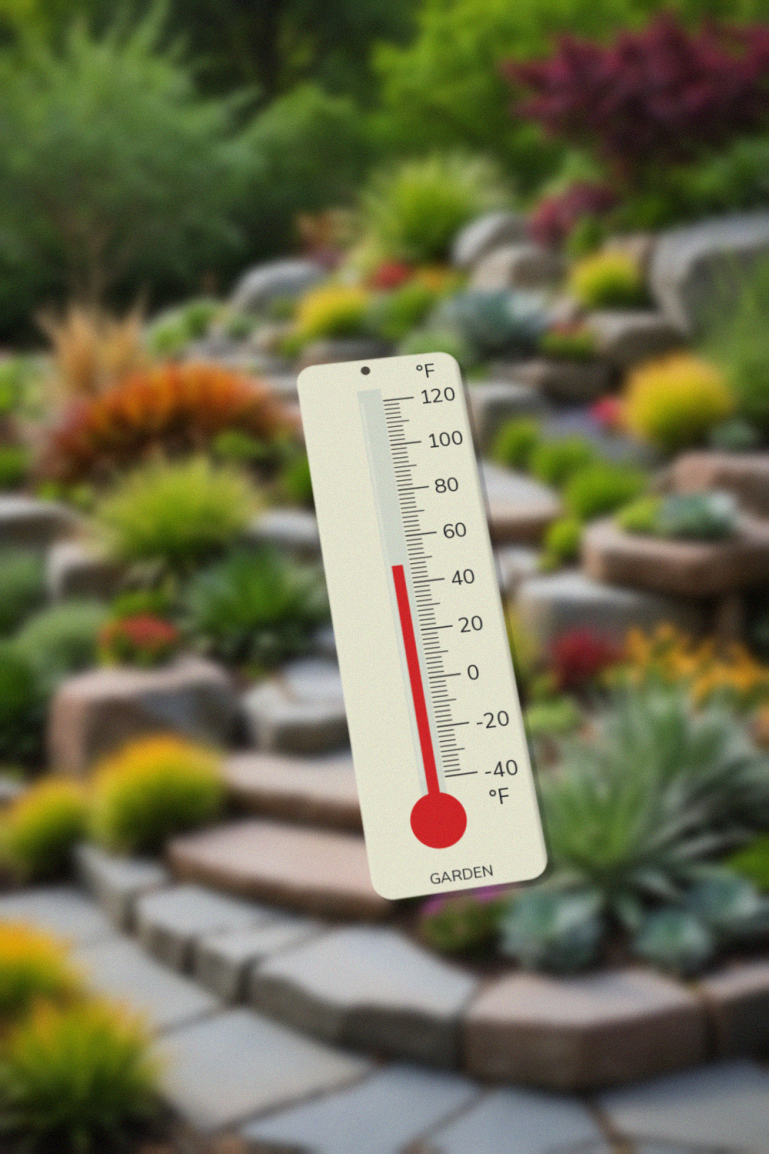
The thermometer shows 48 °F
